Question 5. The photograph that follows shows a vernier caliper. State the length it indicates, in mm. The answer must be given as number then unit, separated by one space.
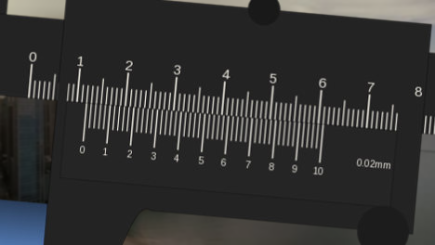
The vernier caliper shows 12.0 mm
